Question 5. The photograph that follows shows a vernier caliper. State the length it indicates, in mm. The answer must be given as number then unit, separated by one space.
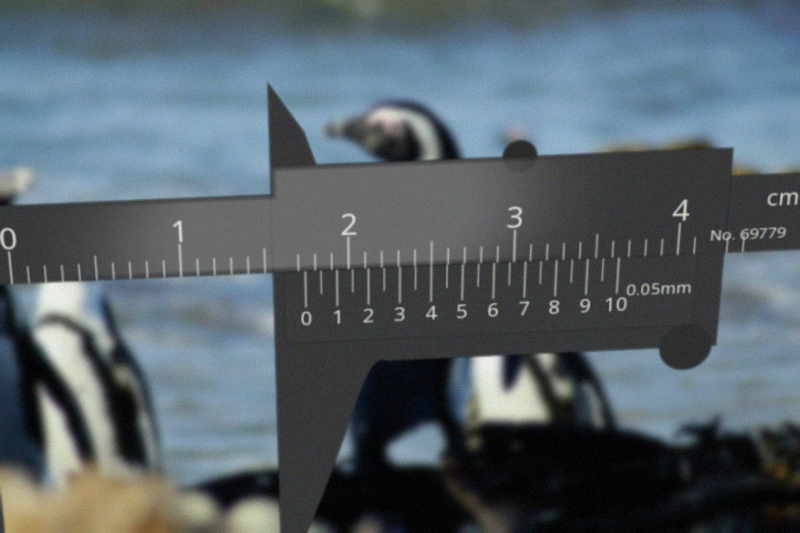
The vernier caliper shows 17.4 mm
